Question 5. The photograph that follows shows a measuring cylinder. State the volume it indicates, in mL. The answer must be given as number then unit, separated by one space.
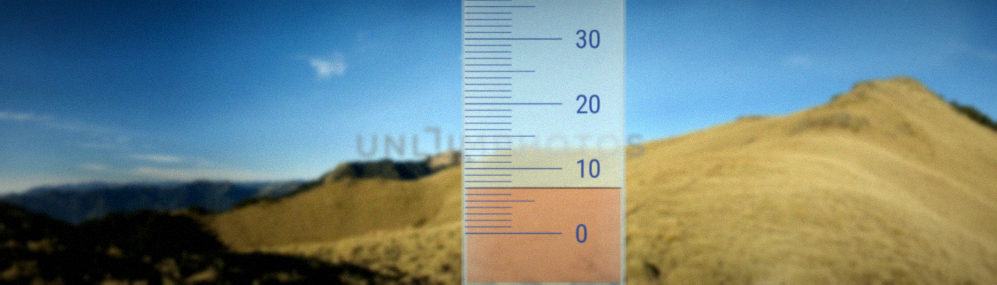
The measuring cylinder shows 7 mL
